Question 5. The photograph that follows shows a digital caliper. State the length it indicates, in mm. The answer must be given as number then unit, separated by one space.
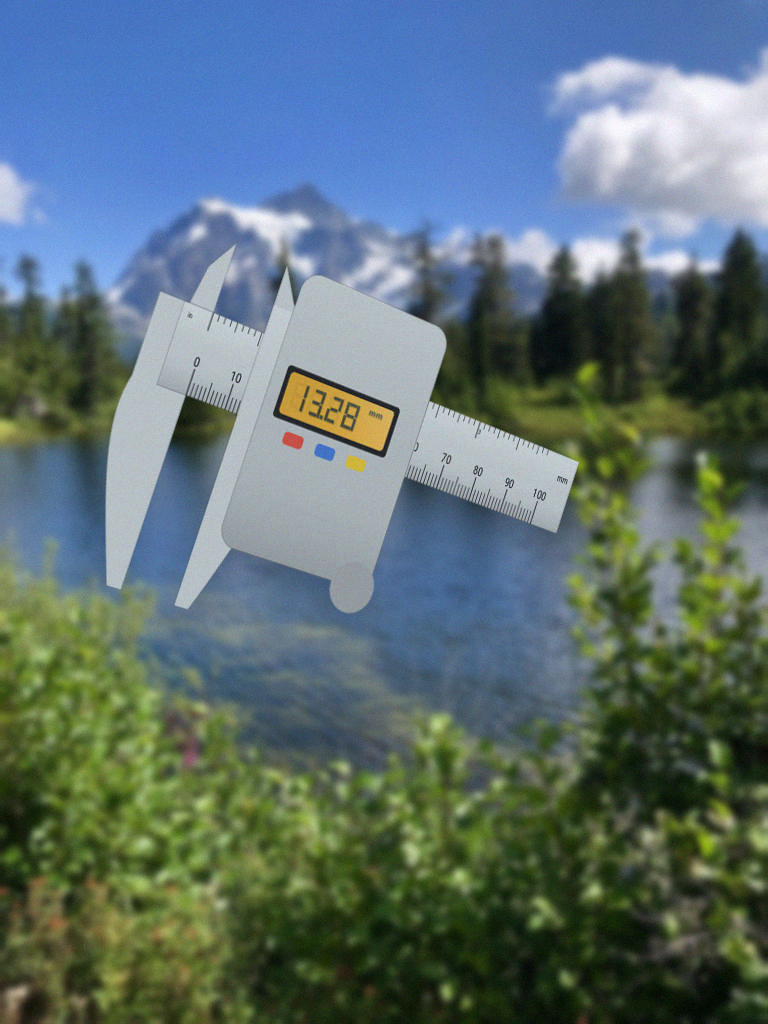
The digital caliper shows 13.28 mm
